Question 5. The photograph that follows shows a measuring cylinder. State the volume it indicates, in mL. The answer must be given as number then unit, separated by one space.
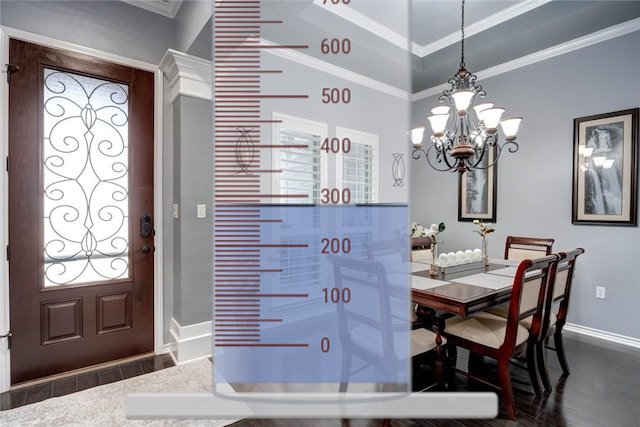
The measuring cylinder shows 280 mL
